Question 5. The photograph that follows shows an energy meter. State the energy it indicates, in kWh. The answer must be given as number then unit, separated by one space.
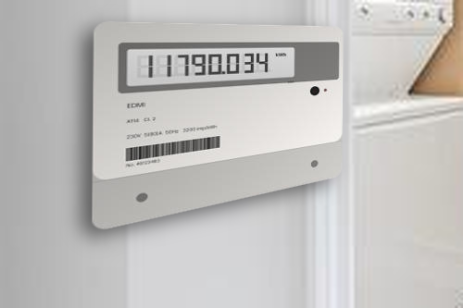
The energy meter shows 11790.034 kWh
